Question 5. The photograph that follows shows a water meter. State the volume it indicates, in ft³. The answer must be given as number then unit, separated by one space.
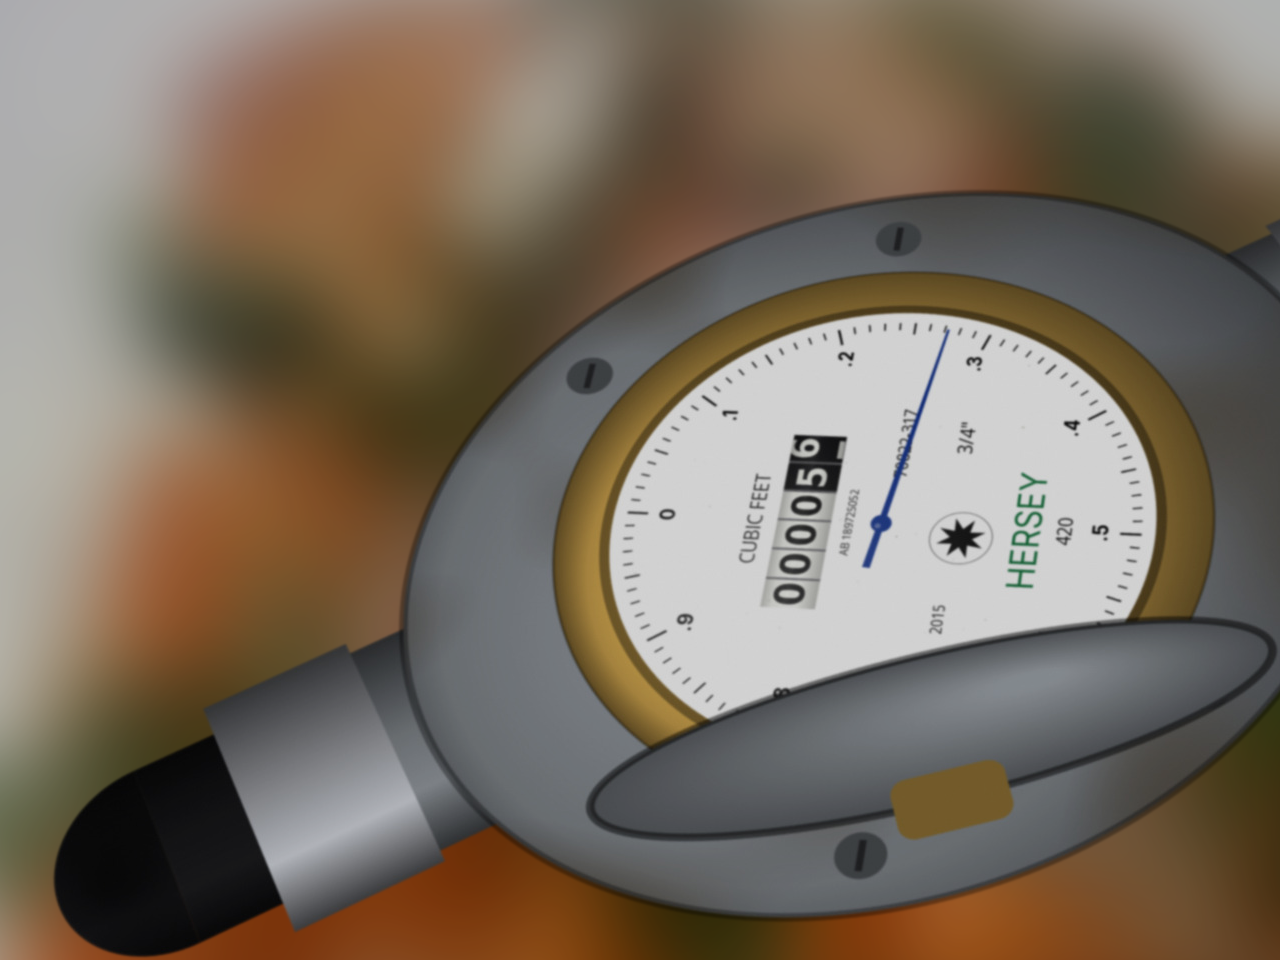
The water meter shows 56.27 ft³
